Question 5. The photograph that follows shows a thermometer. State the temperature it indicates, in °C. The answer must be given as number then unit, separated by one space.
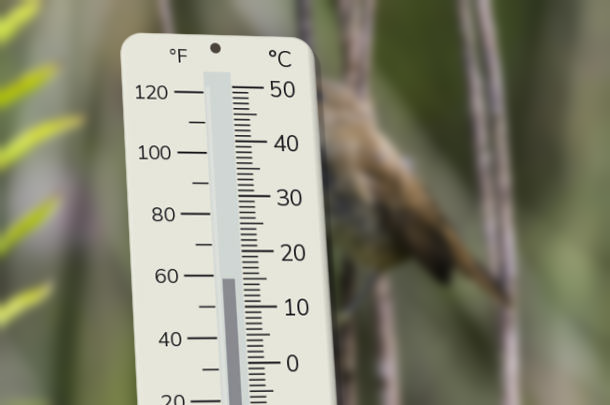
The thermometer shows 15 °C
